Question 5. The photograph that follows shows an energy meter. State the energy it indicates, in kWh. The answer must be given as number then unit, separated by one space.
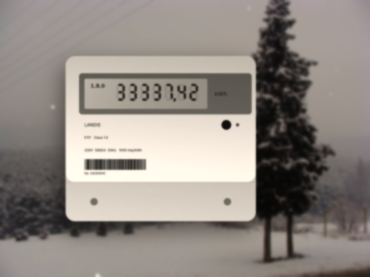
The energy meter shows 33337.42 kWh
